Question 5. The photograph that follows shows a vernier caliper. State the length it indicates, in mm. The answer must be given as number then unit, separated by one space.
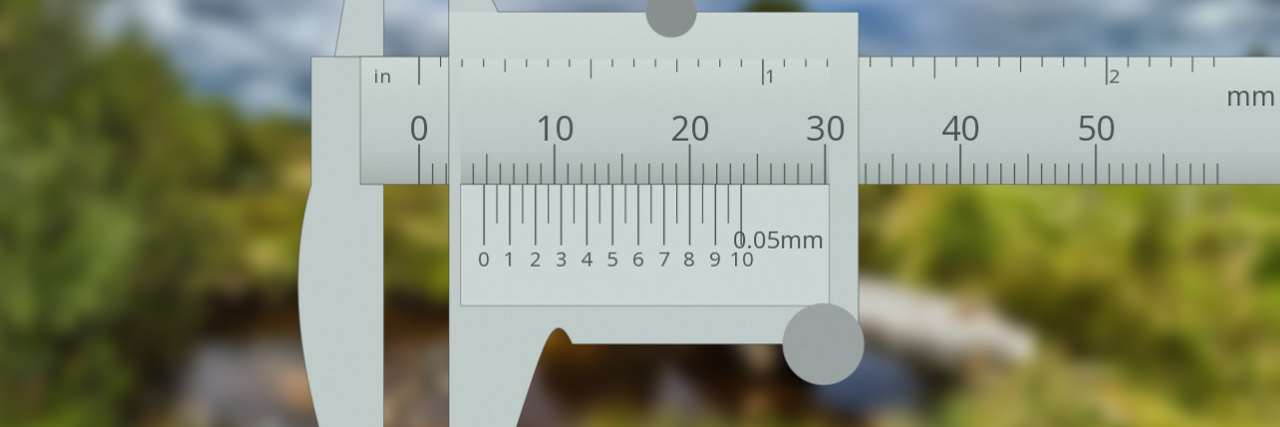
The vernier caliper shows 4.8 mm
